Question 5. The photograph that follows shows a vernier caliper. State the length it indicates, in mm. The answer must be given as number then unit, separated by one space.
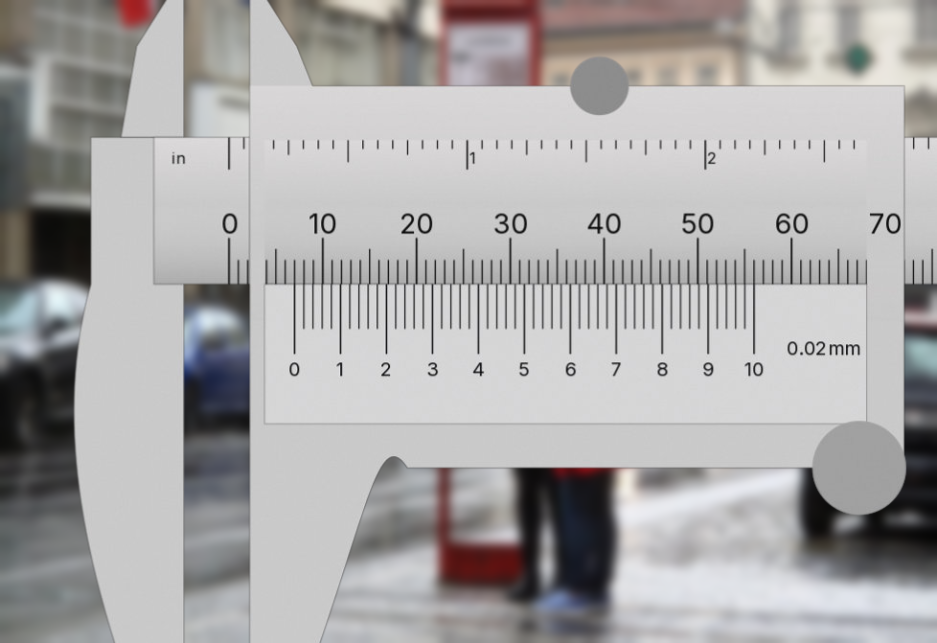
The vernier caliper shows 7.0 mm
